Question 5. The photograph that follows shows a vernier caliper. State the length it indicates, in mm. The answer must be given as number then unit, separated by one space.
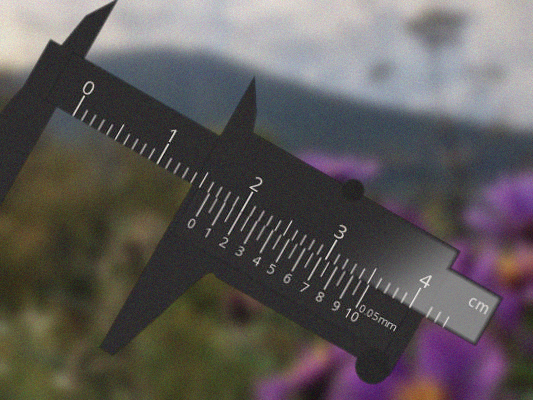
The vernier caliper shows 16.2 mm
